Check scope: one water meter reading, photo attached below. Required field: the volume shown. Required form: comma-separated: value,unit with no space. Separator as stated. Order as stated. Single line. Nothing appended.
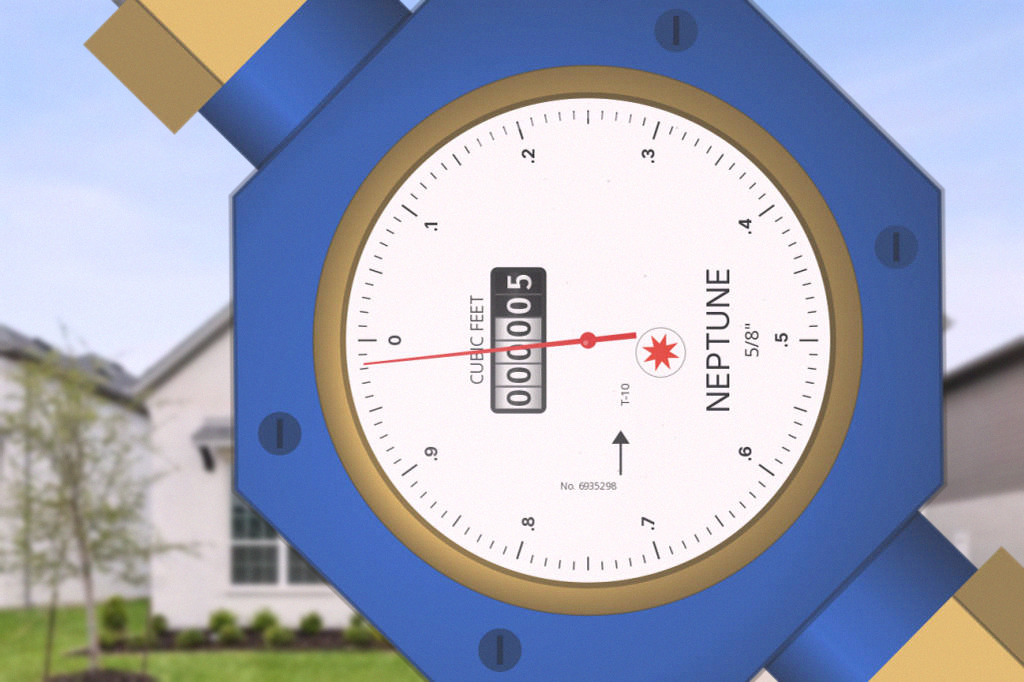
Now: 4.98,ft³
